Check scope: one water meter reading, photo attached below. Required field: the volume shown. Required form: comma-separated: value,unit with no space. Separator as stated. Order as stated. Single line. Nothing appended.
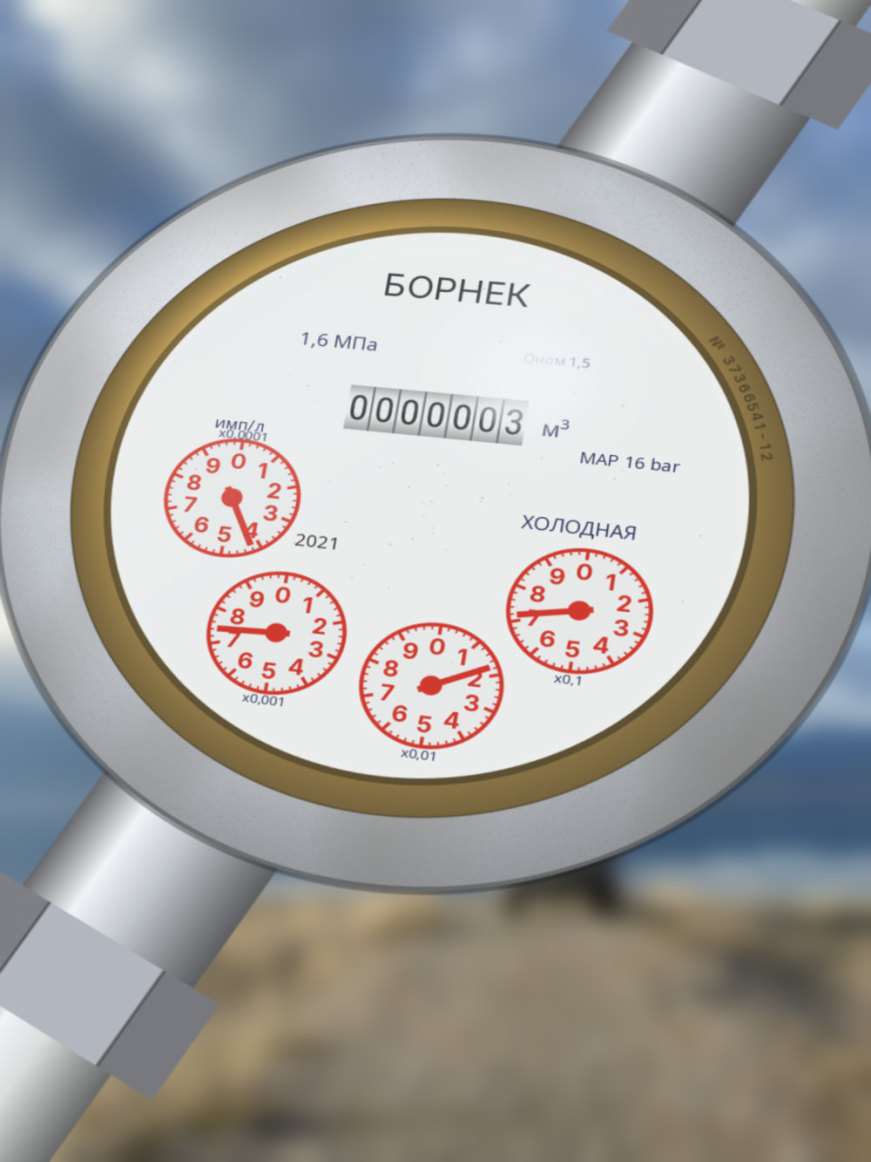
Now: 3.7174,m³
